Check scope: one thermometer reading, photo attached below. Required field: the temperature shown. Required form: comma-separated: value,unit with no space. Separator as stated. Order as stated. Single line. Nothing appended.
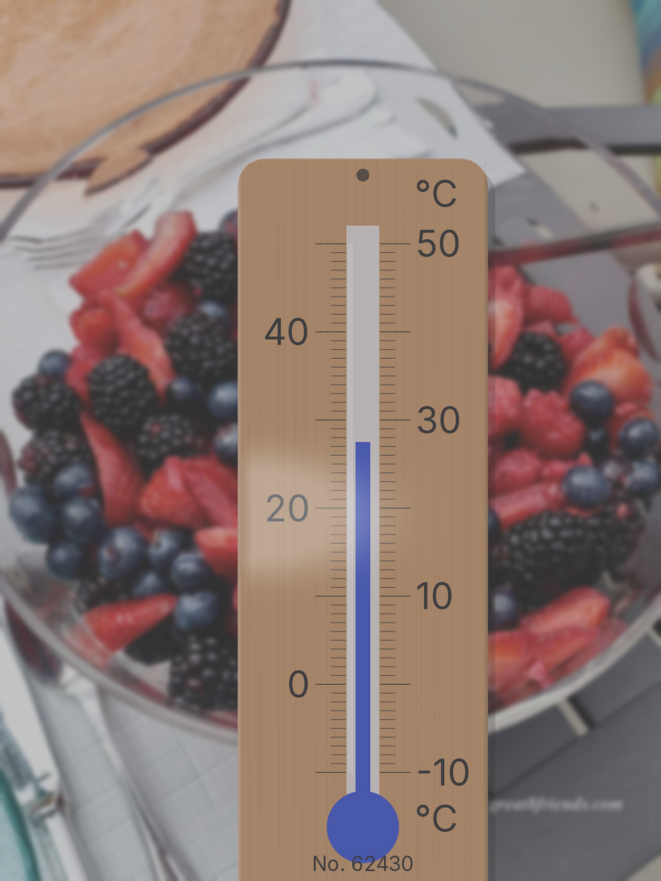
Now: 27.5,°C
